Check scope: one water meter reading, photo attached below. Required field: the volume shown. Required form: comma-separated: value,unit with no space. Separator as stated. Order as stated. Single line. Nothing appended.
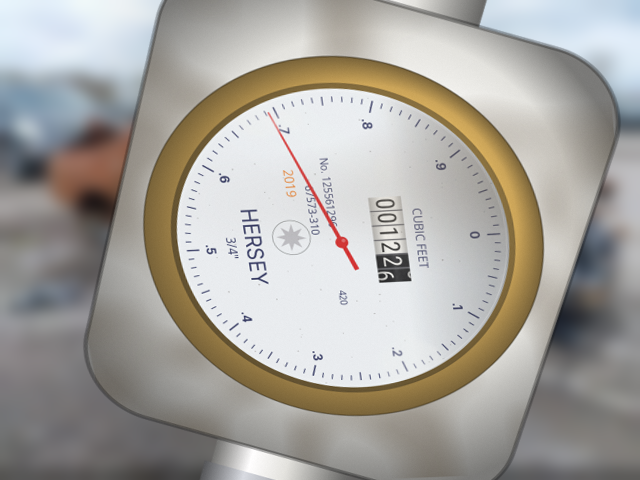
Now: 1225.69,ft³
